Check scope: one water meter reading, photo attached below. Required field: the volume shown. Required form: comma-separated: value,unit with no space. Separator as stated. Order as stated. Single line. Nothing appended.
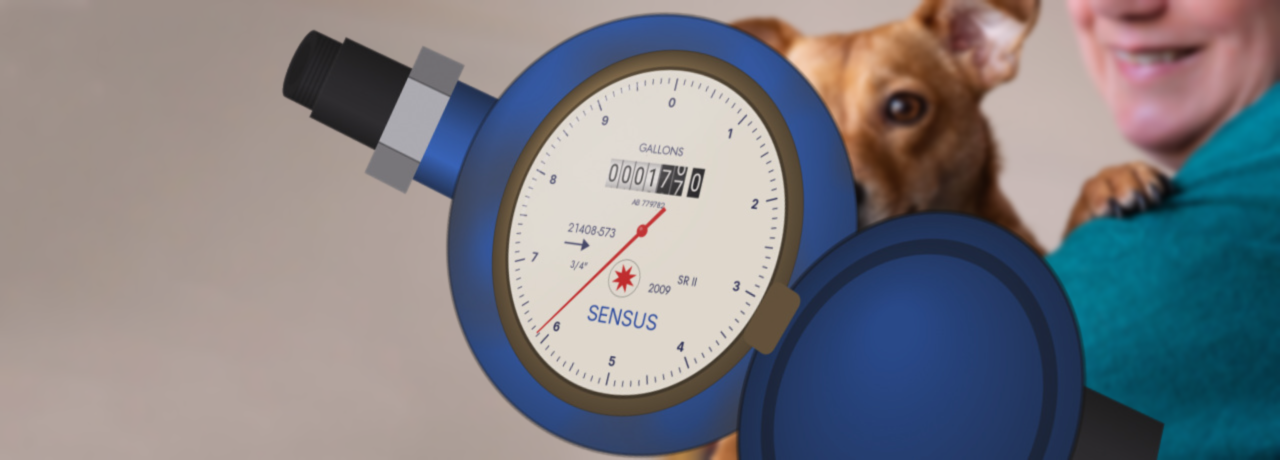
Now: 1766.1,gal
